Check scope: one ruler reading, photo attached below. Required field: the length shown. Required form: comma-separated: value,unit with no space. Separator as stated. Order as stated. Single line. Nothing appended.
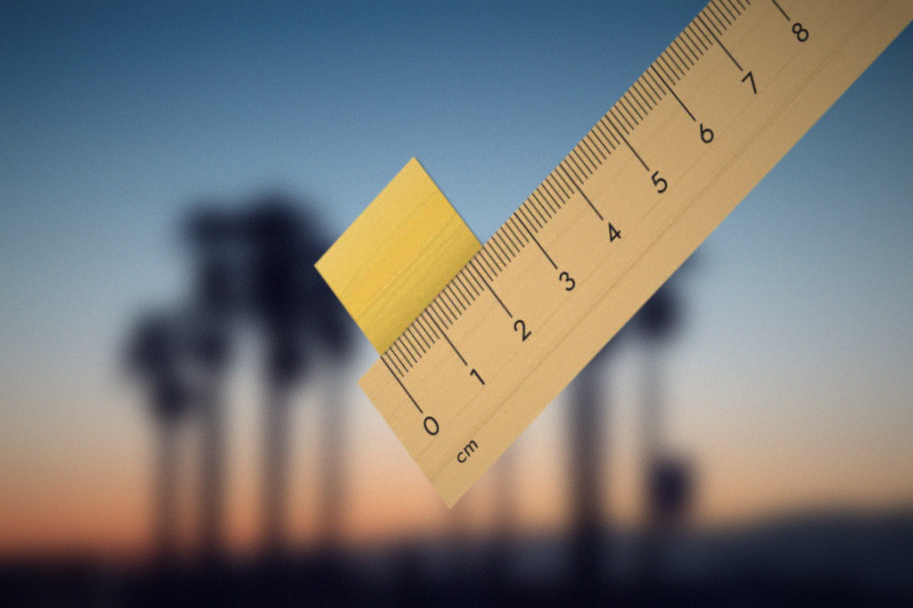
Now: 2.3,cm
